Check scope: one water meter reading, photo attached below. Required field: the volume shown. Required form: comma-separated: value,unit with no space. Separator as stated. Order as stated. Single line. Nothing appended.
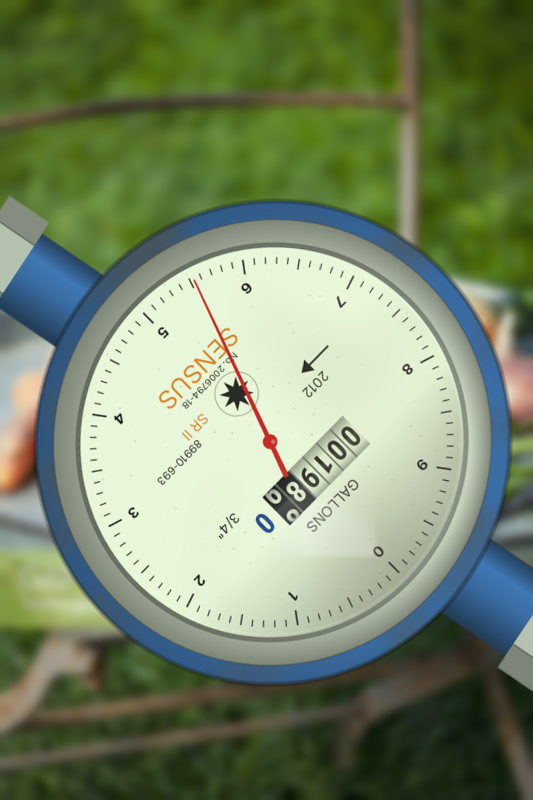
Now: 19885.5,gal
